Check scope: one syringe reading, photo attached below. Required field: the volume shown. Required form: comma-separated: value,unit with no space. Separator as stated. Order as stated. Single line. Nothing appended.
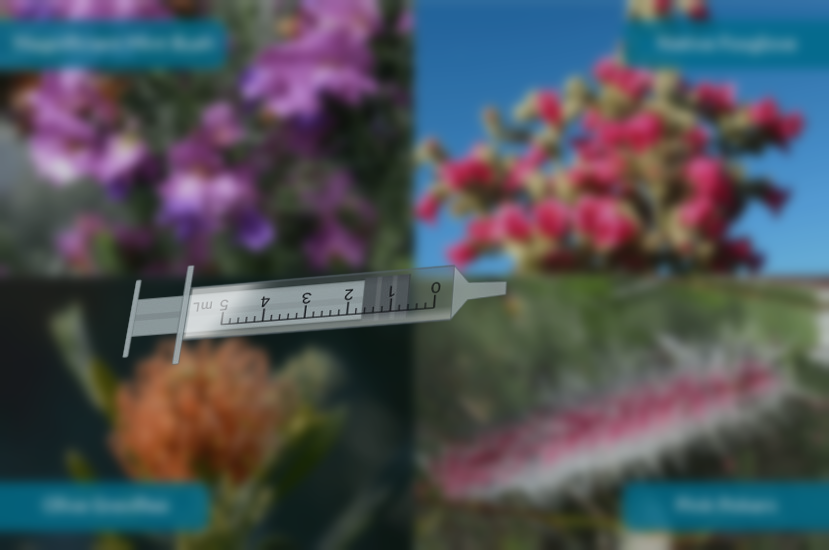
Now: 0.6,mL
